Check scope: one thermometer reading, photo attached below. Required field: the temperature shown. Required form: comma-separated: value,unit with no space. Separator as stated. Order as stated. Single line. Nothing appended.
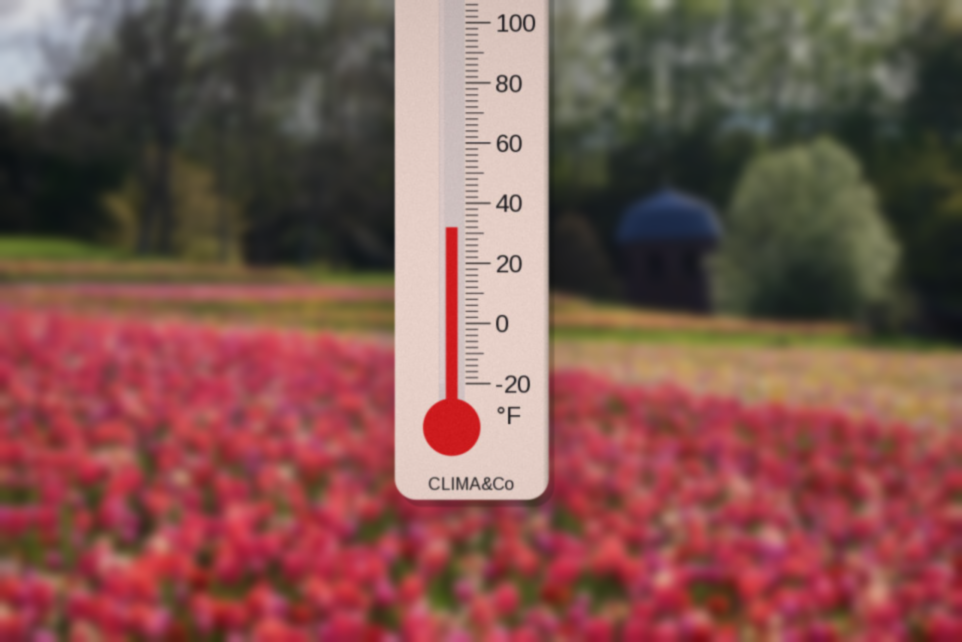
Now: 32,°F
